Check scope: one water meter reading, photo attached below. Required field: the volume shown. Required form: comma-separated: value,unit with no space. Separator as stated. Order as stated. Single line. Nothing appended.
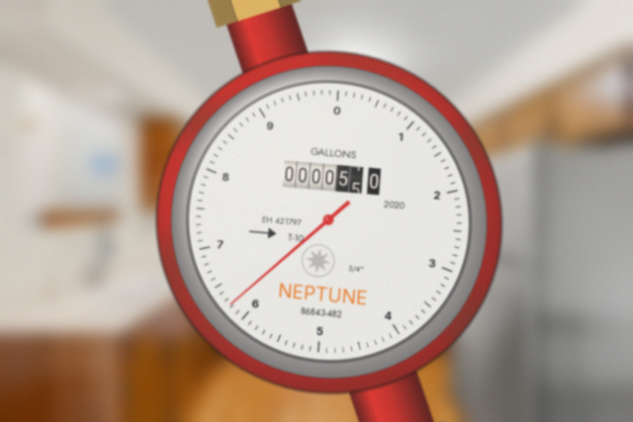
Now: 546.2,gal
